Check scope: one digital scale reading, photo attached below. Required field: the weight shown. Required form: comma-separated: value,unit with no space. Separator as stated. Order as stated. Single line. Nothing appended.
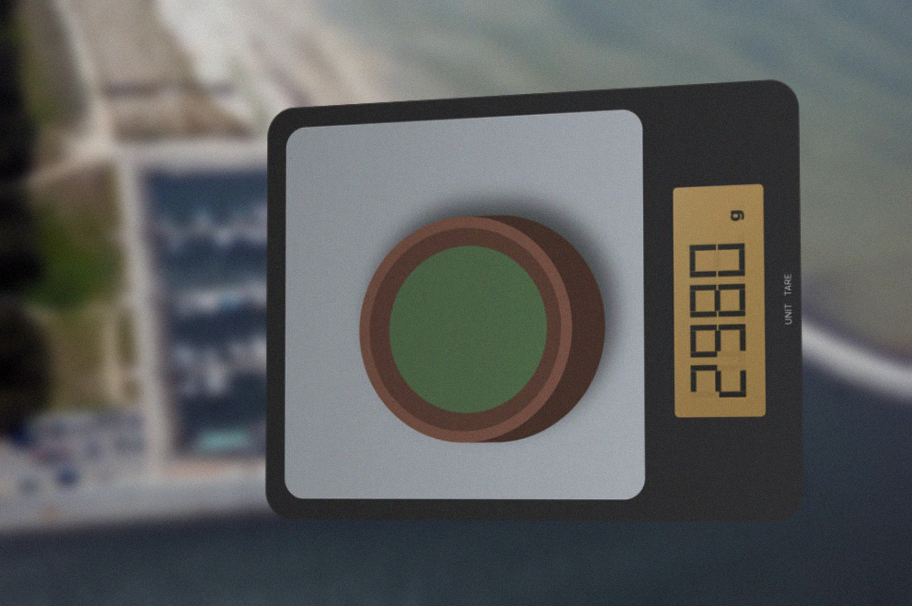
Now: 2980,g
